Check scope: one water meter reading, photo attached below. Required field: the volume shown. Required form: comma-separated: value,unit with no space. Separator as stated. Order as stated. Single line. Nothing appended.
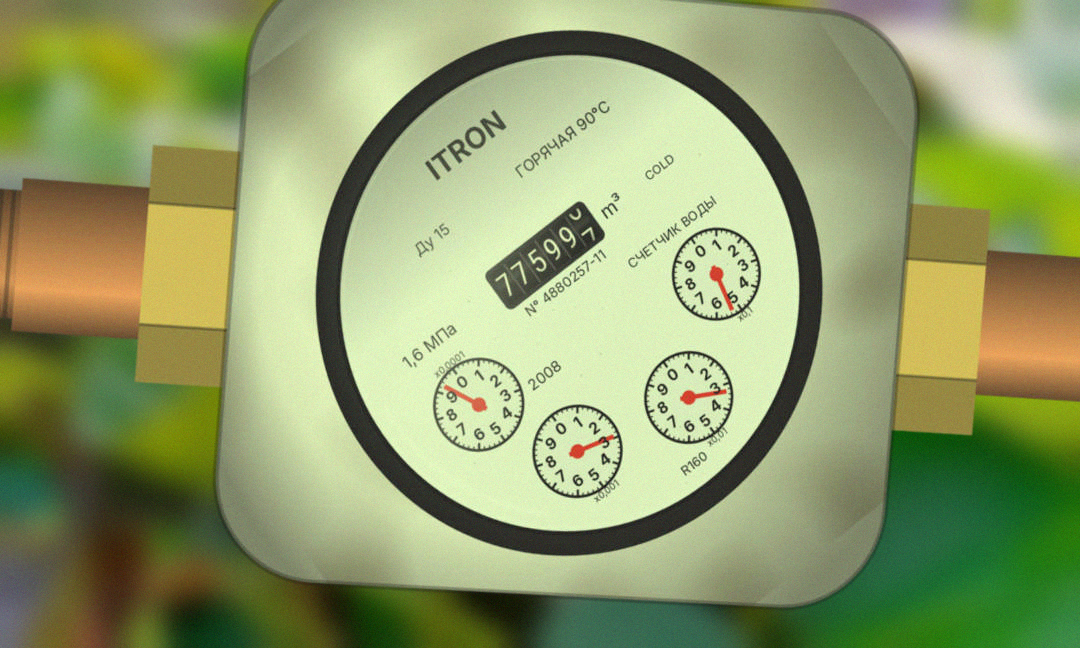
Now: 775996.5329,m³
